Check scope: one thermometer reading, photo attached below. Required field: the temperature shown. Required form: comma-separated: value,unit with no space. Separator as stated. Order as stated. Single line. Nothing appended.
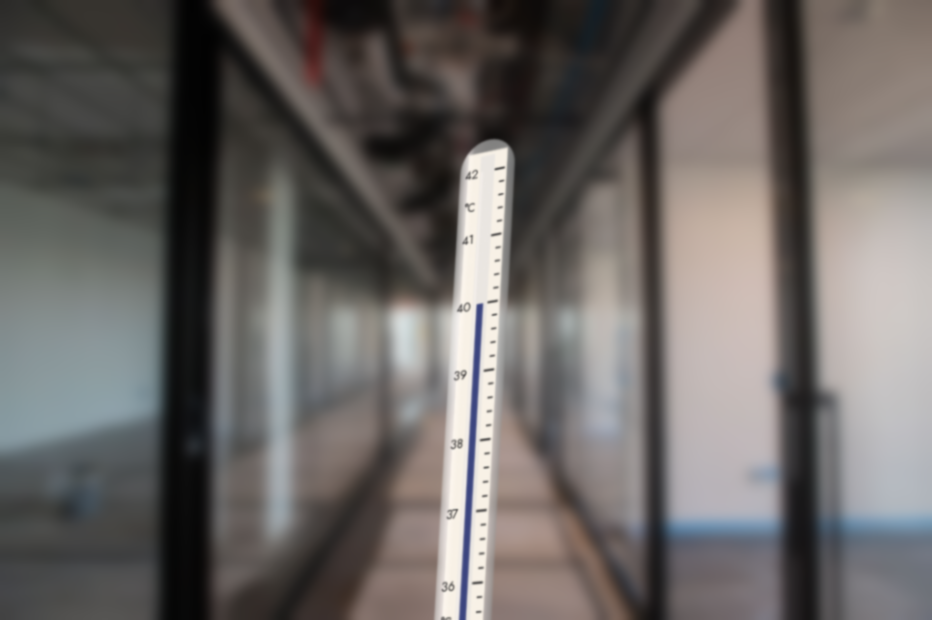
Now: 40,°C
